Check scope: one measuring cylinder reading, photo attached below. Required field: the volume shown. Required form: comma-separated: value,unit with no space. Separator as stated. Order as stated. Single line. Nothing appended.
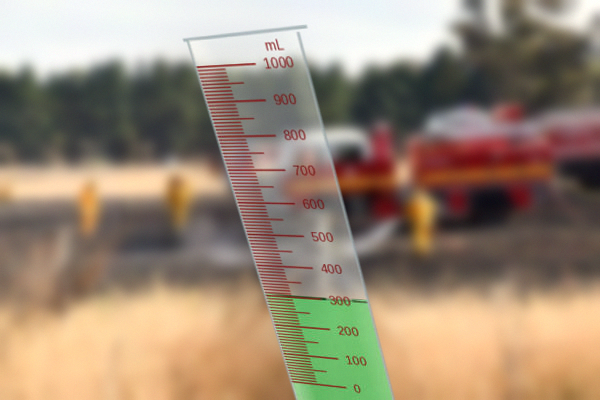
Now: 300,mL
